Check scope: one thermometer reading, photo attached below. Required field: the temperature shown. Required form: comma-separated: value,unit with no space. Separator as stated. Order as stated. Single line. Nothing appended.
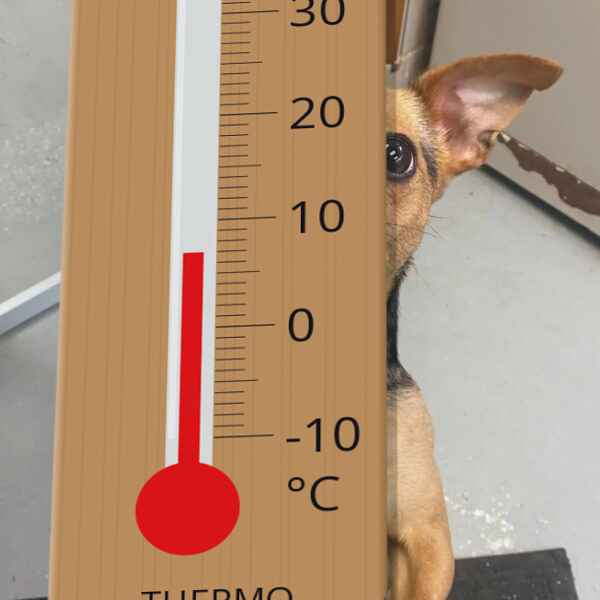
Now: 7,°C
